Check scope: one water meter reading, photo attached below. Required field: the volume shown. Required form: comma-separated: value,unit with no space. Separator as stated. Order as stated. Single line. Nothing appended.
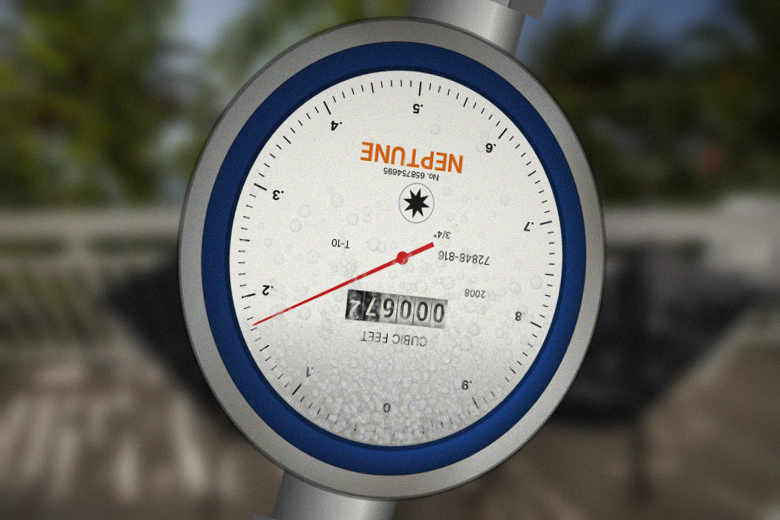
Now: 672.17,ft³
